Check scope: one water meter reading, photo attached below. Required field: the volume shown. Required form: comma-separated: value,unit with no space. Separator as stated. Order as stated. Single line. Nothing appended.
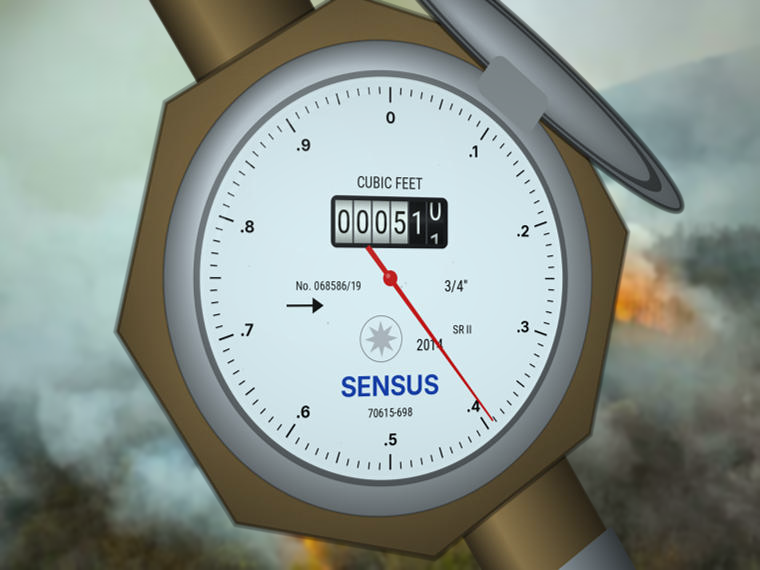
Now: 510.39,ft³
